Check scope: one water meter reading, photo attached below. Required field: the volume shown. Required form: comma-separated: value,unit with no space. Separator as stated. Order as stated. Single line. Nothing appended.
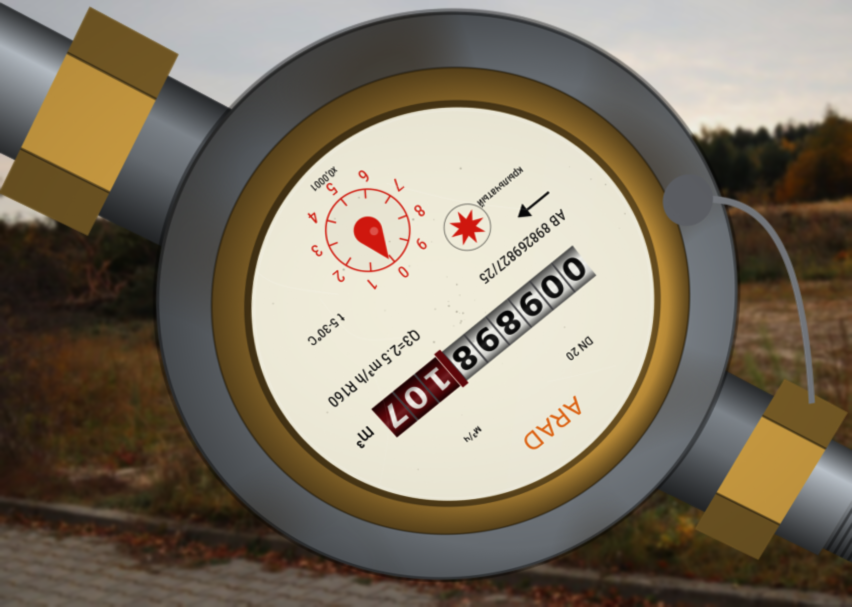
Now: 9898.1070,m³
